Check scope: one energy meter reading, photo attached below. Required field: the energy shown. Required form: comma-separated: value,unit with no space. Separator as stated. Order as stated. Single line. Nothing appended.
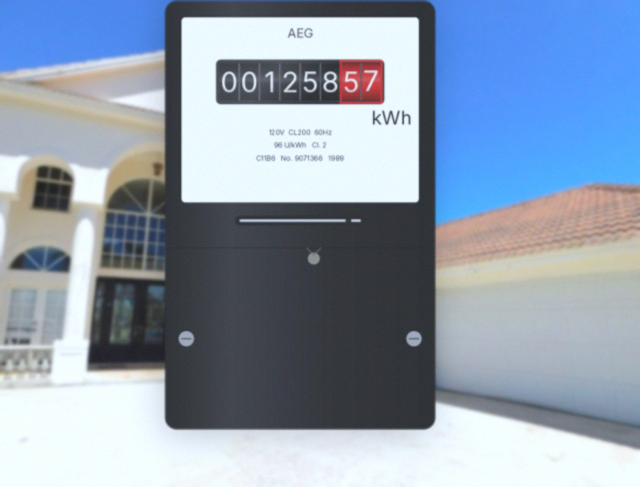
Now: 1258.57,kWh
